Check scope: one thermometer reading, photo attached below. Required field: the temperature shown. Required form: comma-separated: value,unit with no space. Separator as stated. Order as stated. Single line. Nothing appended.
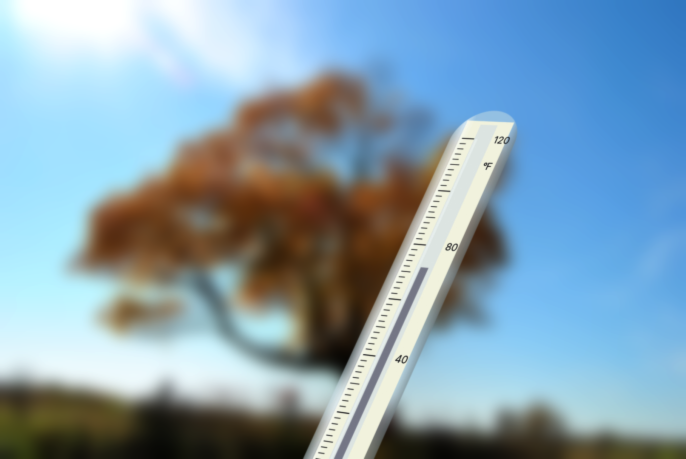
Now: 72,°F
